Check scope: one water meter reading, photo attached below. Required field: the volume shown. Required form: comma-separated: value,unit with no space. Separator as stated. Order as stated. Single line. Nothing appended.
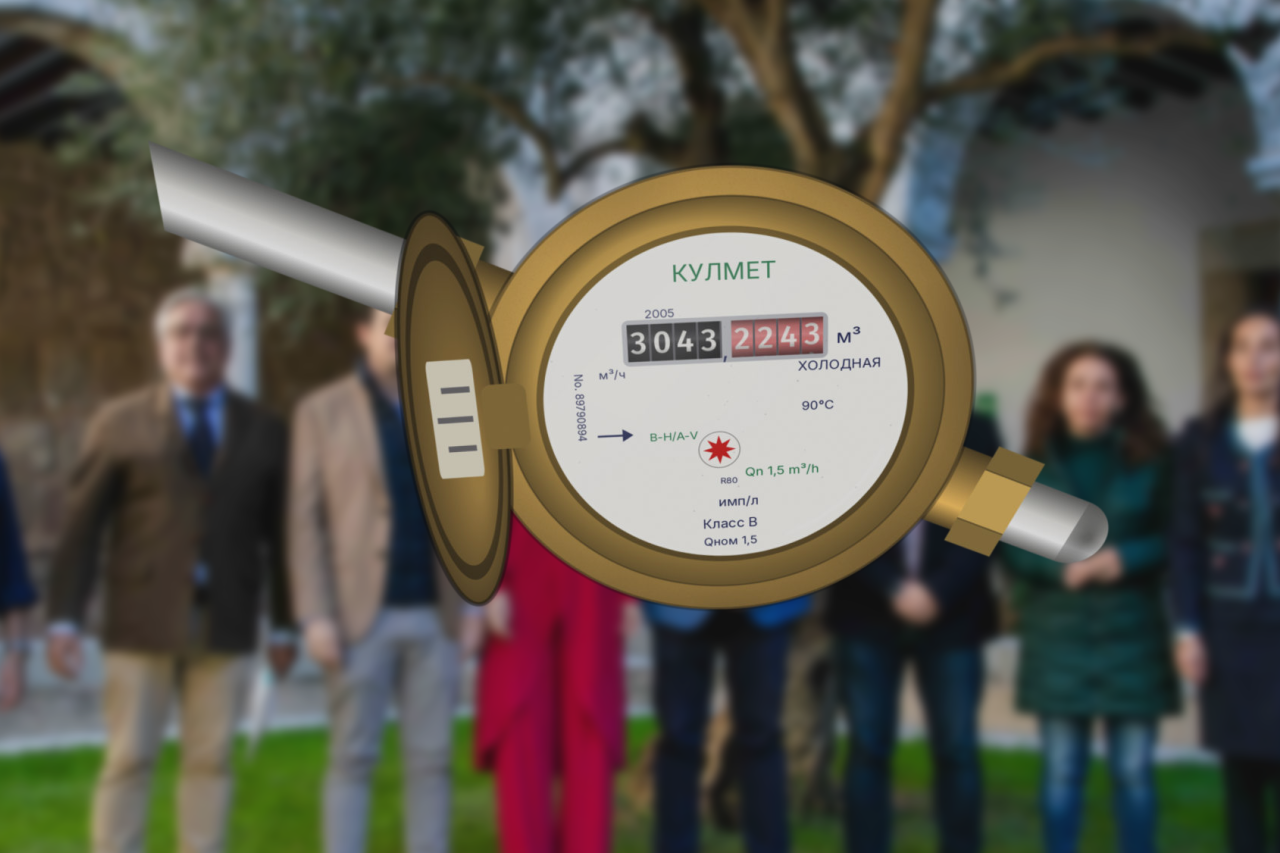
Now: 3043.2243,m³
